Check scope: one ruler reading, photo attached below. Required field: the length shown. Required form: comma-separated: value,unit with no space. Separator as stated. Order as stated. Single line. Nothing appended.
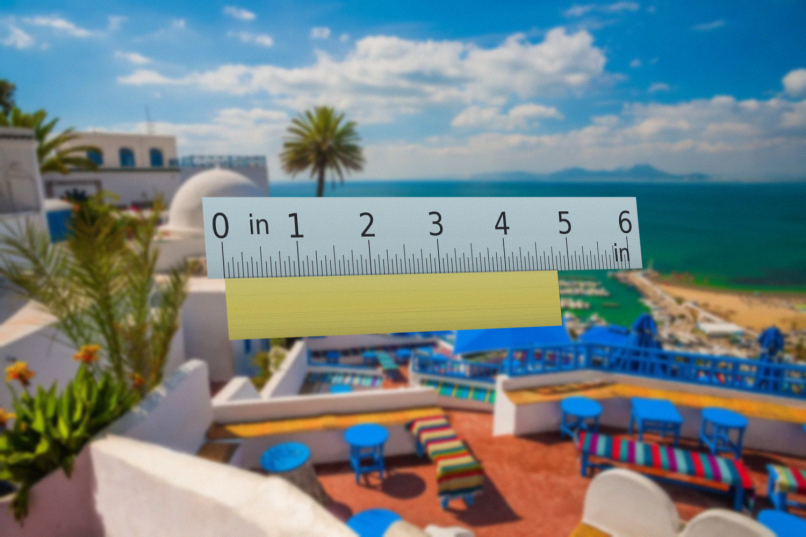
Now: 4.8125,in
